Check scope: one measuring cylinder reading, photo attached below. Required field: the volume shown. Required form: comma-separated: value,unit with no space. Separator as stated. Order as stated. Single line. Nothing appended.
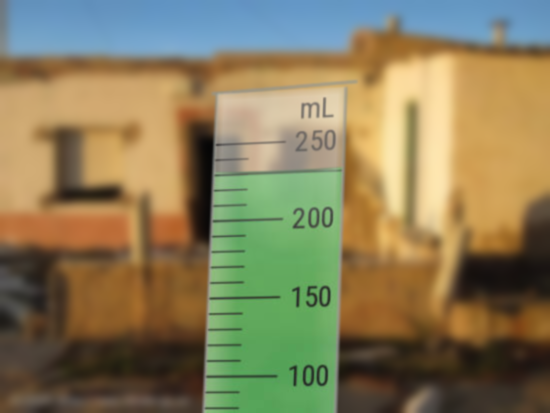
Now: 230,mL
